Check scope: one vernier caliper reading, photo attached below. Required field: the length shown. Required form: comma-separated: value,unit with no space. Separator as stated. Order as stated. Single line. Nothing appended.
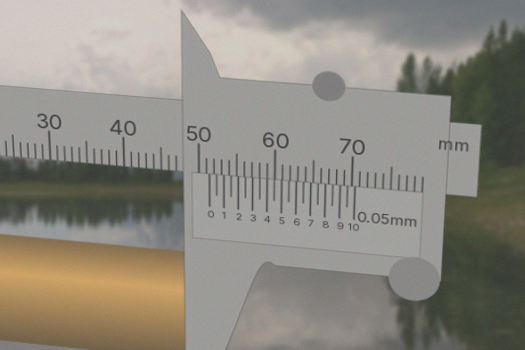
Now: 51.4,mm
